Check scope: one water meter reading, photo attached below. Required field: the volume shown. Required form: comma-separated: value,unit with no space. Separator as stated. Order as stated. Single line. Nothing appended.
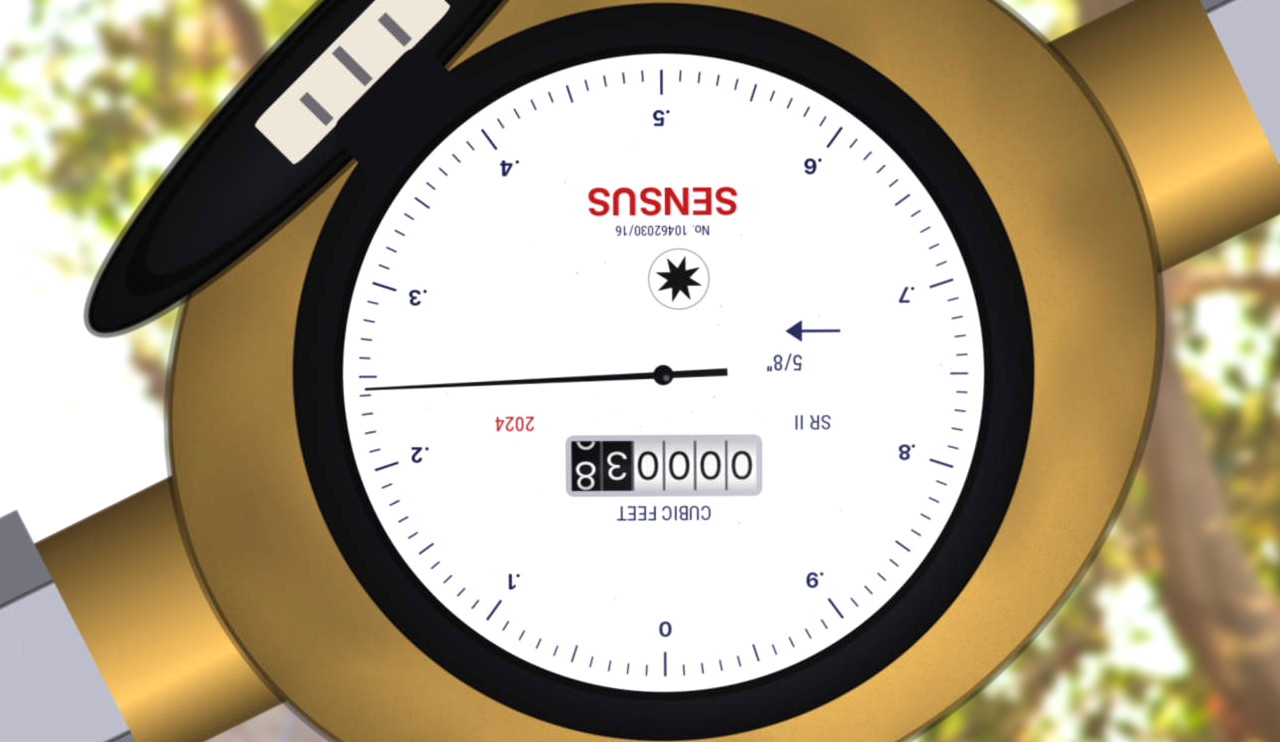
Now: 38.24,ft³
